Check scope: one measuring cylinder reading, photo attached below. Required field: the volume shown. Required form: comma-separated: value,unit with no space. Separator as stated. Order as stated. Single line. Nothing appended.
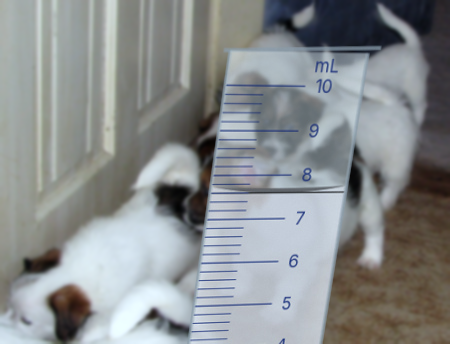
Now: 7.6,mL
